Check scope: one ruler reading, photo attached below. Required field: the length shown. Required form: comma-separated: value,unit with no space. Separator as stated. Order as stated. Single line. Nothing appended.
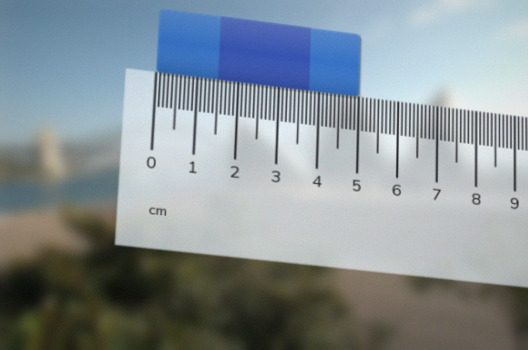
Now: 5,cm
